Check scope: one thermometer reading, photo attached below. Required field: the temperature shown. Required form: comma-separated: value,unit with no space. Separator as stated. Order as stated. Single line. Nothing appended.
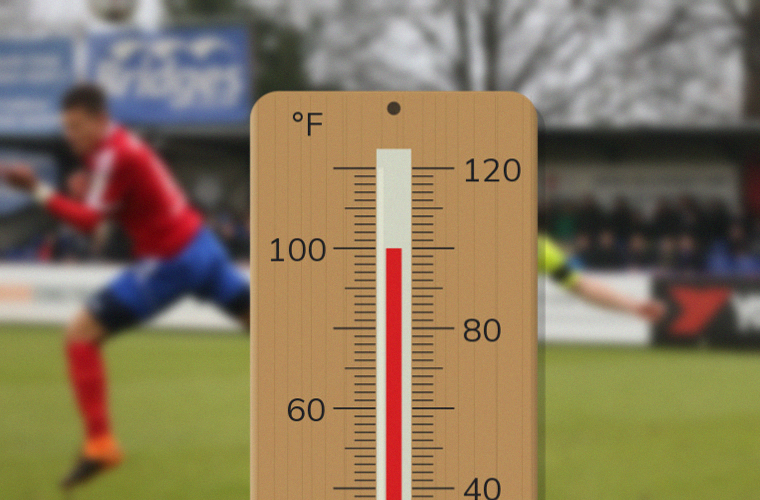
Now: 100,°F
